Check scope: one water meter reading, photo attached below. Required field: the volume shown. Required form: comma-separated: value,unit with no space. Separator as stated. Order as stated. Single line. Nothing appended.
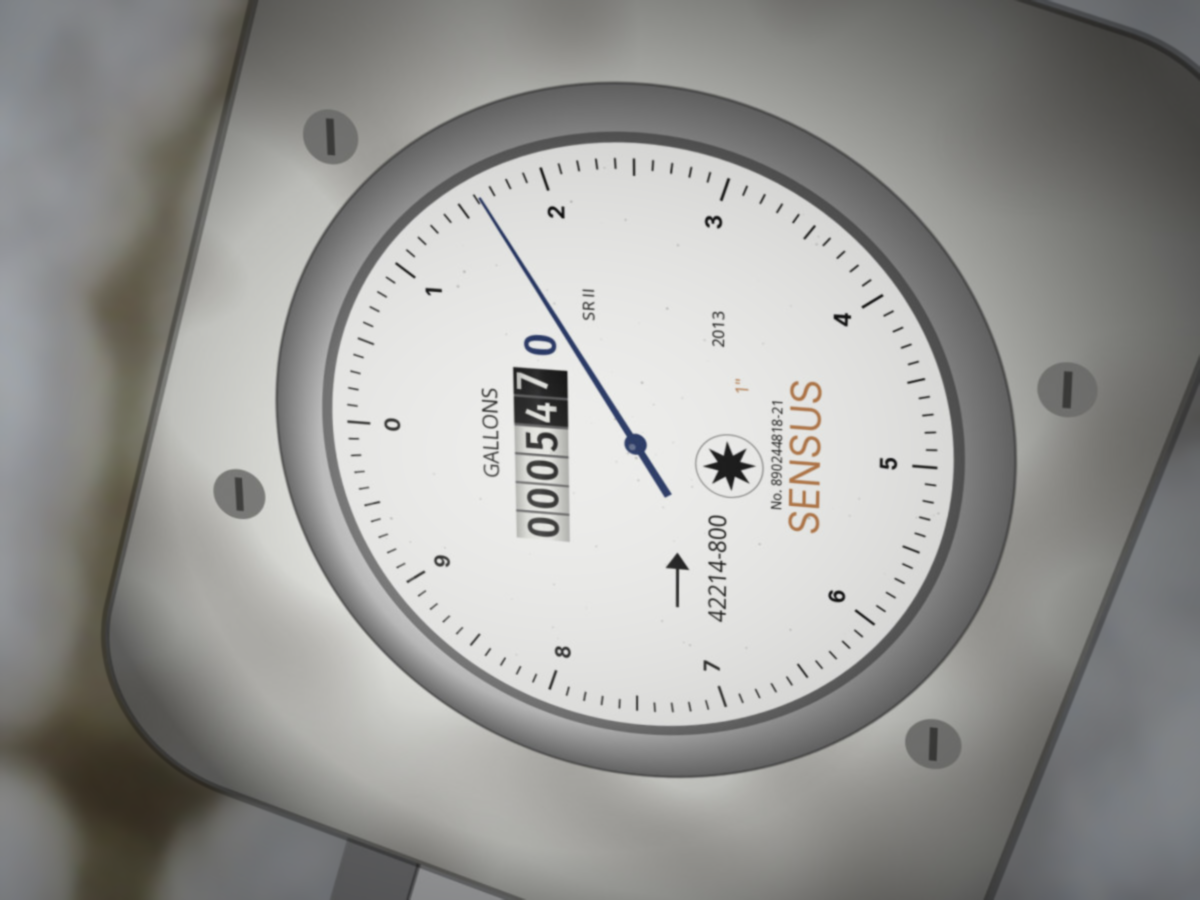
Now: 5471.6,gal
